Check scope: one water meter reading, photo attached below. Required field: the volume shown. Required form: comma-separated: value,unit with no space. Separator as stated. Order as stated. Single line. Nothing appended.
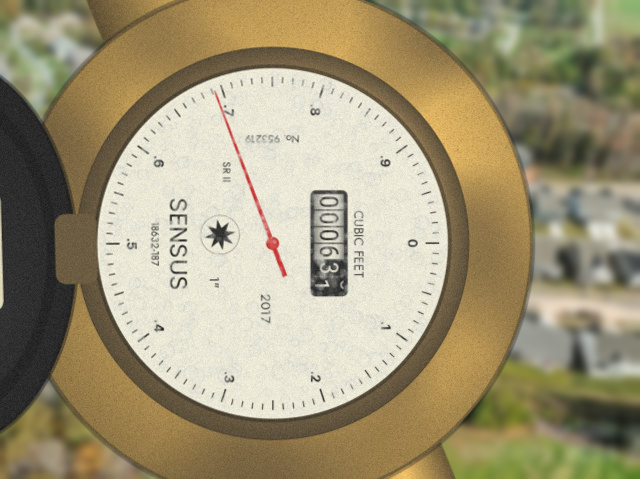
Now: 630.69,ft³
